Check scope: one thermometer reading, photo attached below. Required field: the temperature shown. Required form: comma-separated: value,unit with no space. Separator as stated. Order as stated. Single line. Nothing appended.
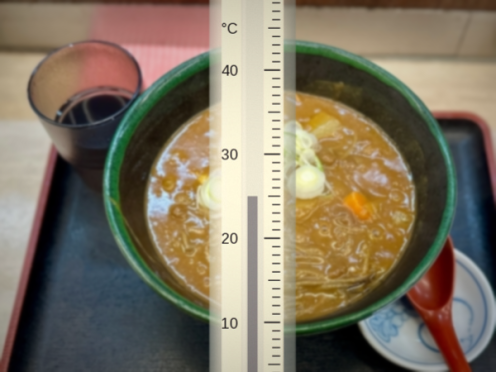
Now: 25,°C
